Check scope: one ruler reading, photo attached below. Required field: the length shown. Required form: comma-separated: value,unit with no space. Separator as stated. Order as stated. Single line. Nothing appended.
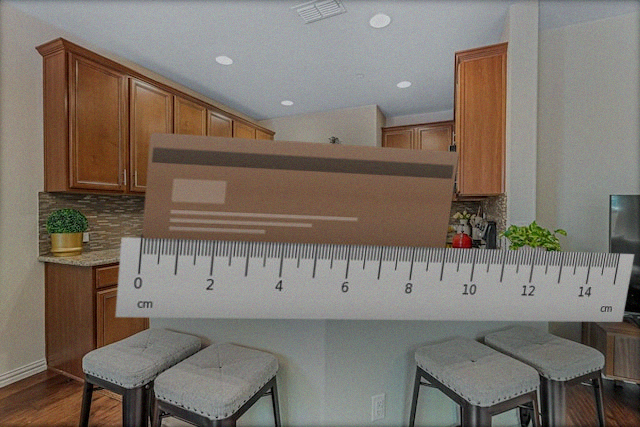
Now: 9,cm
